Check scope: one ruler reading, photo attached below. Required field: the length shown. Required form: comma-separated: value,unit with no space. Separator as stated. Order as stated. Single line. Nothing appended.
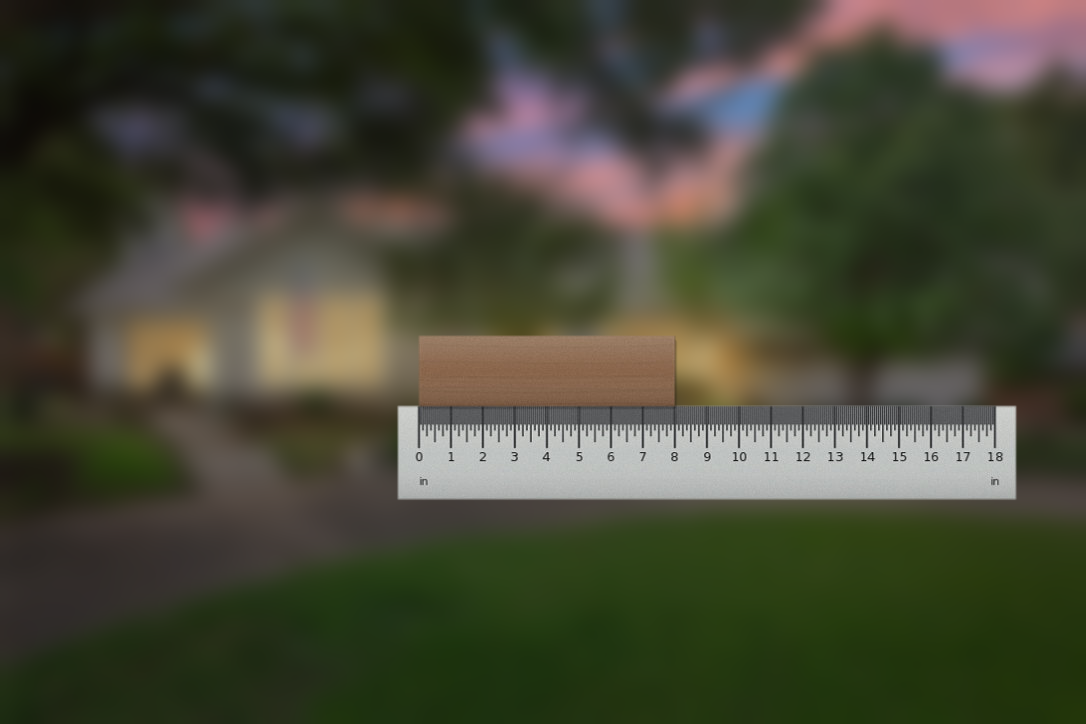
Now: 8,in
